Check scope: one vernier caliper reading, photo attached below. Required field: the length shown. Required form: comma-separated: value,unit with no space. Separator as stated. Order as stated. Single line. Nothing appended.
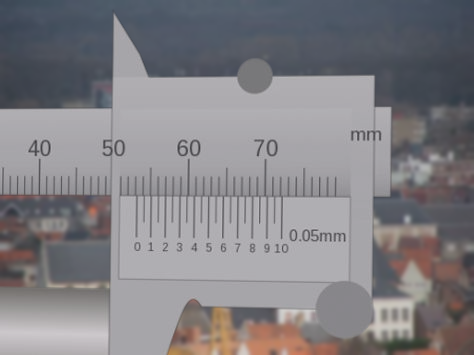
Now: 53.2,mm
